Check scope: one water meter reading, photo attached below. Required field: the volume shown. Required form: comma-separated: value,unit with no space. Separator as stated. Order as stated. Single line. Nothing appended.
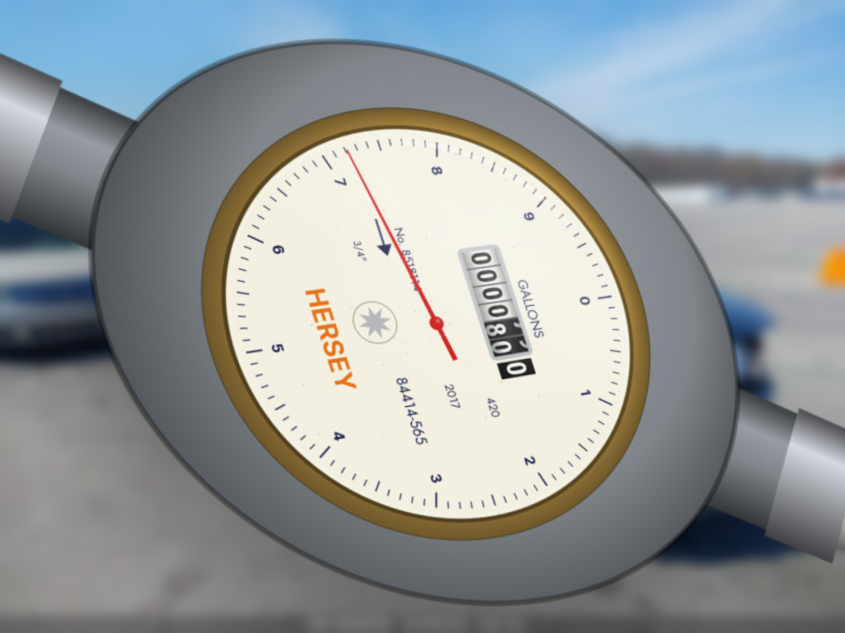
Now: 797.2,gal
